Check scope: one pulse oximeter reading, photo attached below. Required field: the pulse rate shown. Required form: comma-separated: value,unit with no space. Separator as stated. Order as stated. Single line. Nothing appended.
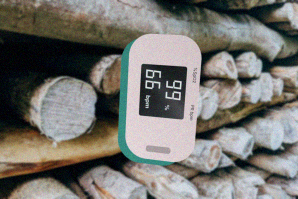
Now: 66,bpm
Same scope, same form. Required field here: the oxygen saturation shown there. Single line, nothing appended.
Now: 99,%
